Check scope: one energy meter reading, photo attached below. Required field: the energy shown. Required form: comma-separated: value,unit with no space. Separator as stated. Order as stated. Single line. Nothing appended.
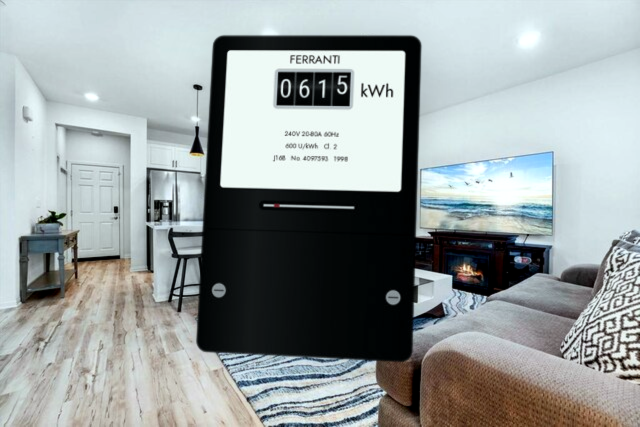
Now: 615,kWh
